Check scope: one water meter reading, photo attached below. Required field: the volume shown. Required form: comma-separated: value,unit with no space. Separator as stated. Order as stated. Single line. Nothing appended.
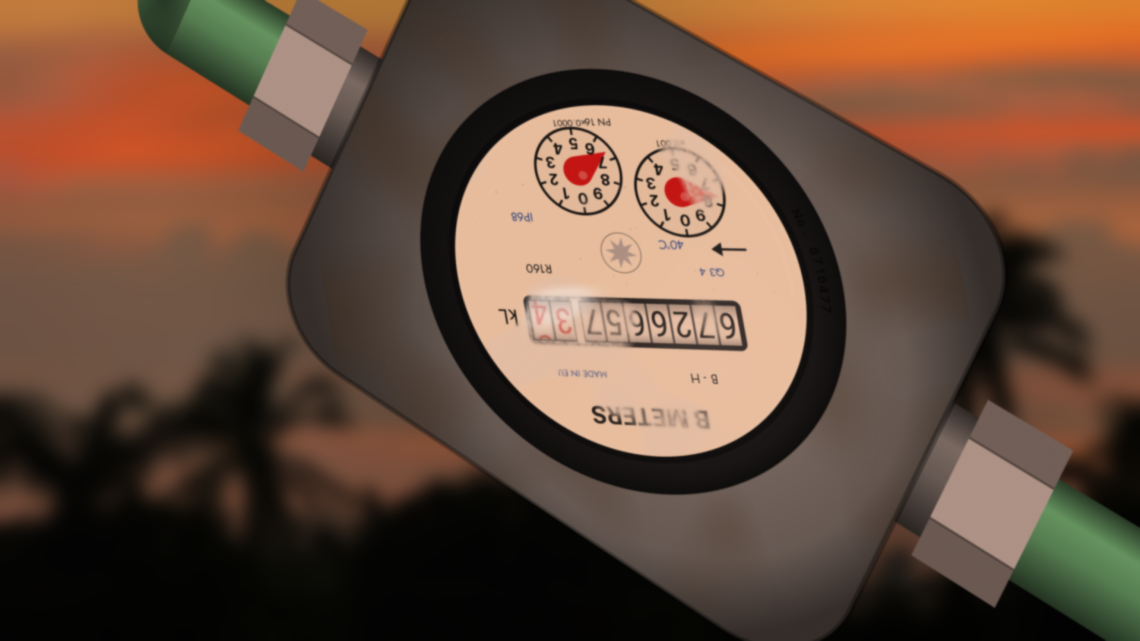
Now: 6726657.3376,kL
